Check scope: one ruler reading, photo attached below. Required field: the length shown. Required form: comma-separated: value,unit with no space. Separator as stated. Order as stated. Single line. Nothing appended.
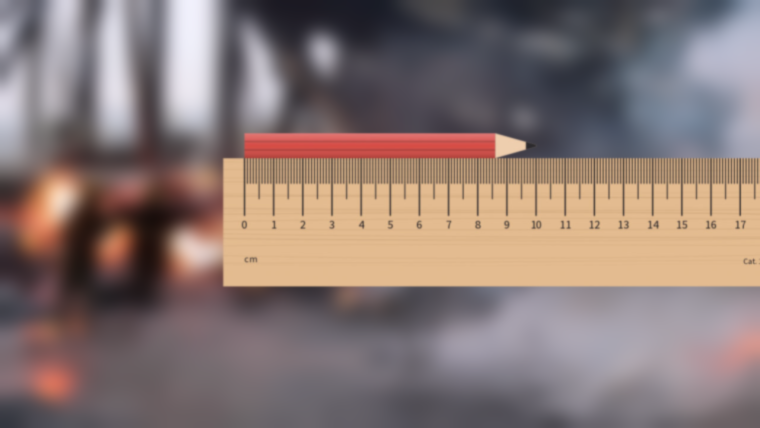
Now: 10,cm
